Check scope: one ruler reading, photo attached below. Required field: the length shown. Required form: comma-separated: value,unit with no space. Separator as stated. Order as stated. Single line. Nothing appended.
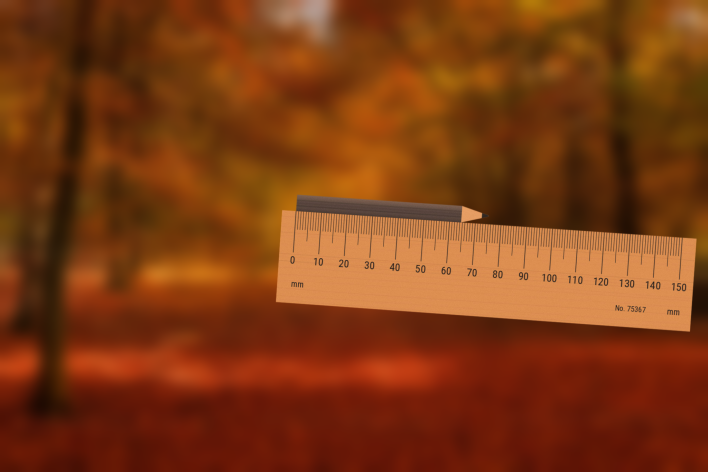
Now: 75,mm
